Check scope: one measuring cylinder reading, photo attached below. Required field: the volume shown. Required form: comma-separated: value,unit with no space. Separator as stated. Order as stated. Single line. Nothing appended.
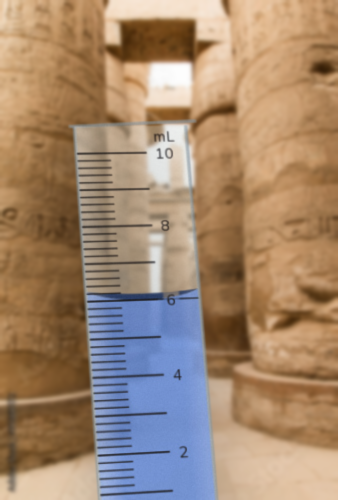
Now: 6,mL
